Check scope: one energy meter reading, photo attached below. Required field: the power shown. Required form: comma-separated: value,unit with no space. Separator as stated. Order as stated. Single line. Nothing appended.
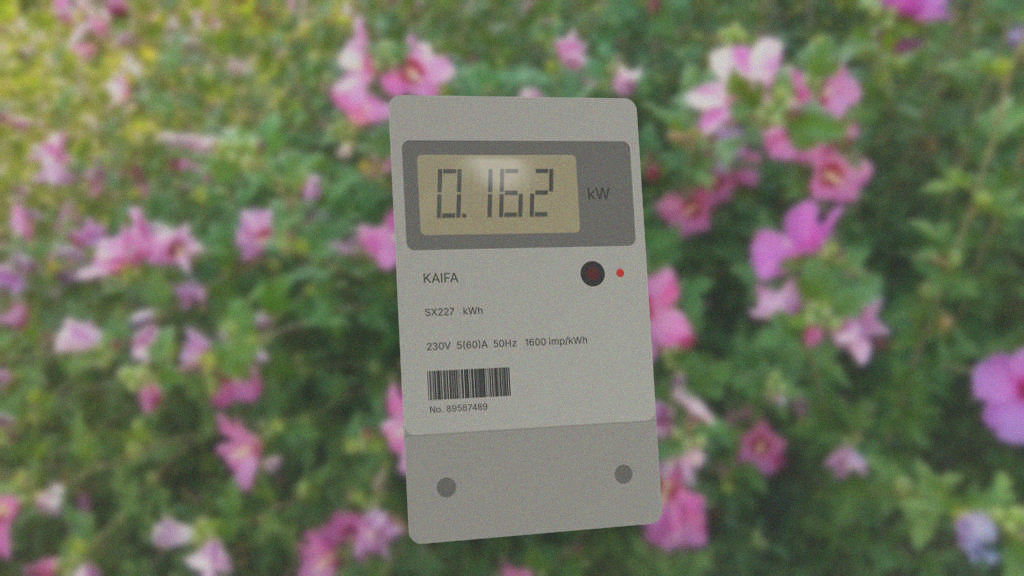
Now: 0.162,kW
